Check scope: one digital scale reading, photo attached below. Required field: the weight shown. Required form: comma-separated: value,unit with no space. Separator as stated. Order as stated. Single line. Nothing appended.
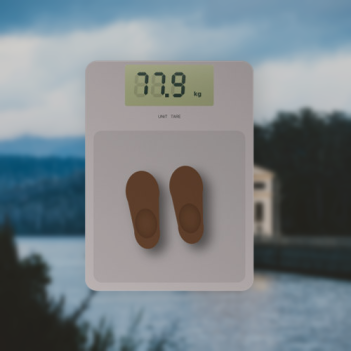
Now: 77.9,kg
